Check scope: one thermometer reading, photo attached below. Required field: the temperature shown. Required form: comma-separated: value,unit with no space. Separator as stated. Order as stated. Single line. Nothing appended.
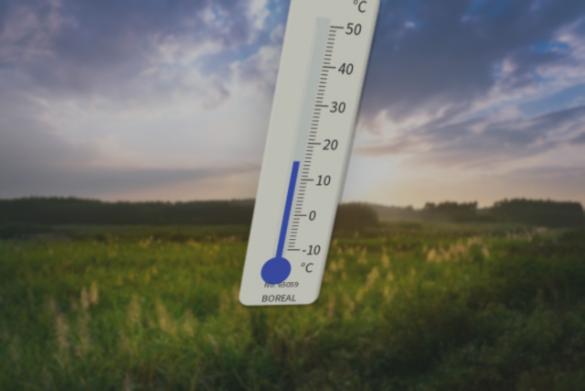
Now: 15,°C
